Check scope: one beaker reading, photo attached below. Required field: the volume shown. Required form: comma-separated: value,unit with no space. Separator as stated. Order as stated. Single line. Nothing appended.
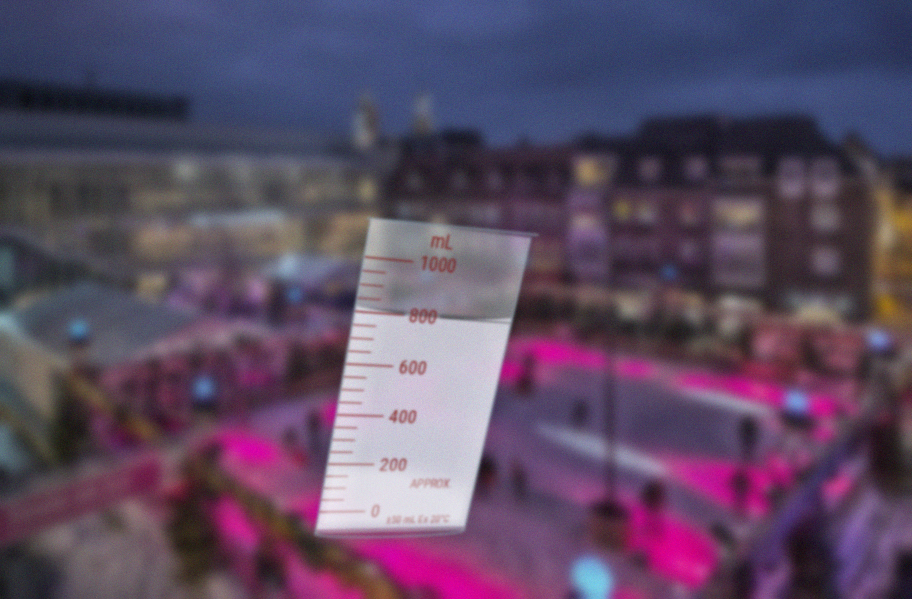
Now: 800,mL
